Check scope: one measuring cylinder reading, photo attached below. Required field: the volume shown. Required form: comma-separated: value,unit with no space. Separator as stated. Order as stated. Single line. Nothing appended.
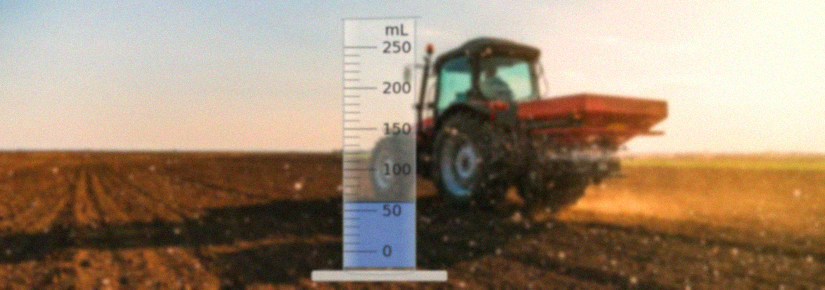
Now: 60,mL
